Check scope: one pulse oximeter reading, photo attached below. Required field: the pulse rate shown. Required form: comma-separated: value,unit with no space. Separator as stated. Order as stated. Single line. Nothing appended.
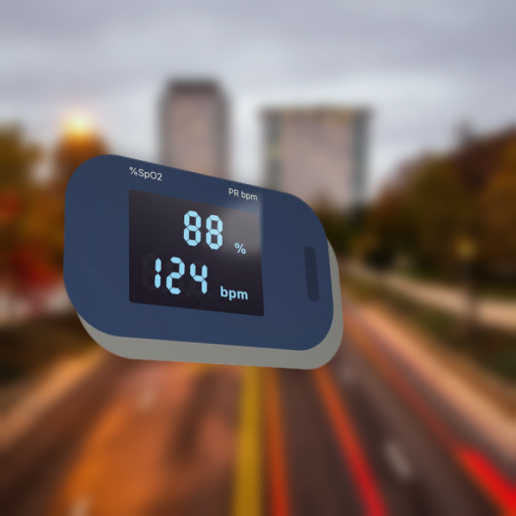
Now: 124,bpm
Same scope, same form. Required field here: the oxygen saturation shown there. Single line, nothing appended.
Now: 88,%
